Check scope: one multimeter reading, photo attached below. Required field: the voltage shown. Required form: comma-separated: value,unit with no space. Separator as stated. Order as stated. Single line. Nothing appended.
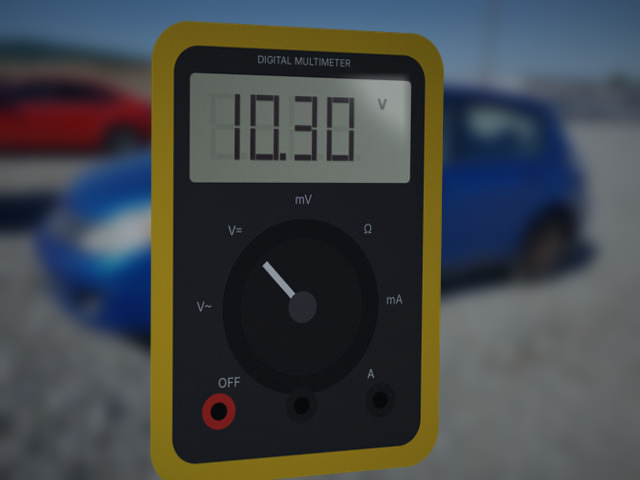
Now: 10.30,V
